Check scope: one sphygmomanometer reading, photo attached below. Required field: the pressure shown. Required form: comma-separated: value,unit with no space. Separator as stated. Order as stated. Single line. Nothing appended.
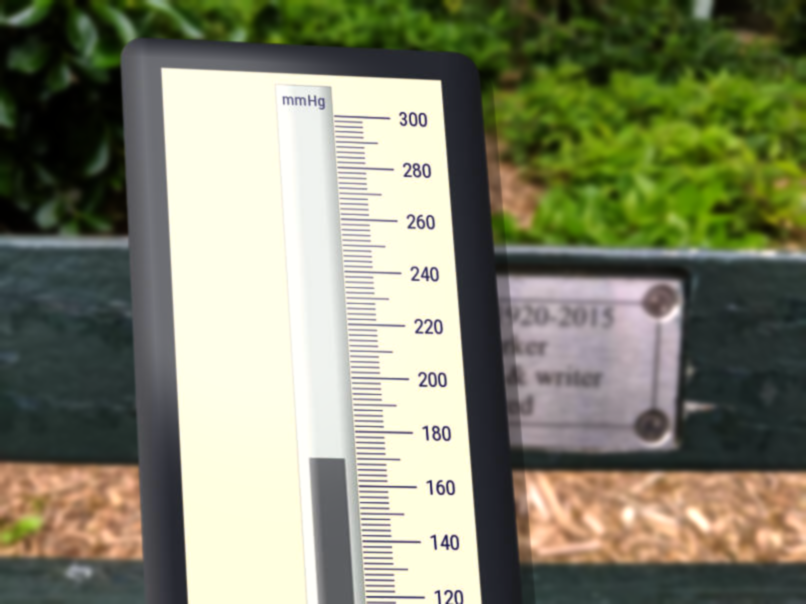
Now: 170,mmHg
